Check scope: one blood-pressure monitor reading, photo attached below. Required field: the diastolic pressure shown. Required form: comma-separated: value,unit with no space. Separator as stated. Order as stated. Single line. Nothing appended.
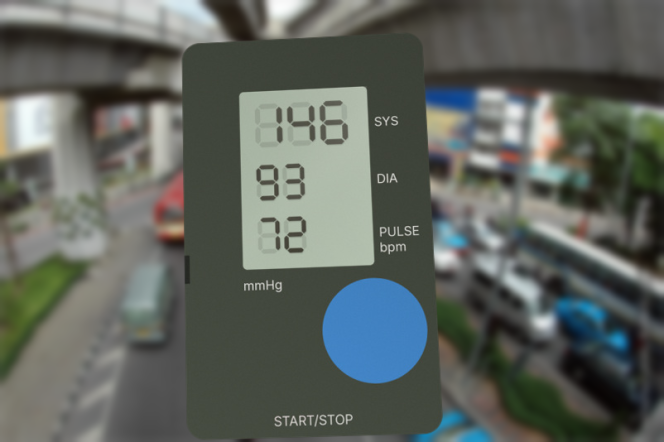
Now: 93,mmHg
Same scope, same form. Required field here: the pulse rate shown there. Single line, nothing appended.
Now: 72,bpm
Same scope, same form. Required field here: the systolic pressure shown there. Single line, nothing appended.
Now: 146,mmHg
